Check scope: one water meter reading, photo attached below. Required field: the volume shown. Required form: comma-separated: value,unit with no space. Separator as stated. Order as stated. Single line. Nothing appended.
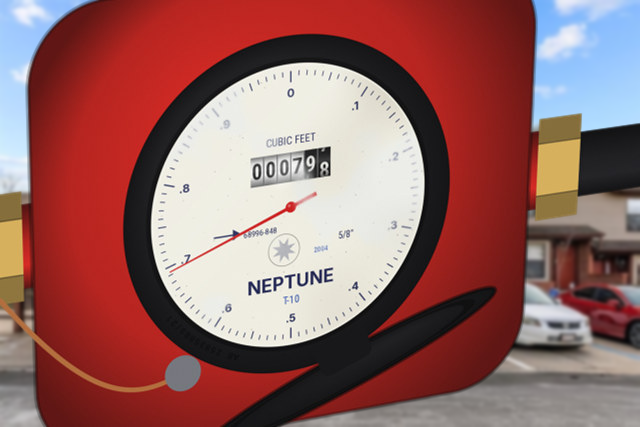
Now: 797.69,ft³
